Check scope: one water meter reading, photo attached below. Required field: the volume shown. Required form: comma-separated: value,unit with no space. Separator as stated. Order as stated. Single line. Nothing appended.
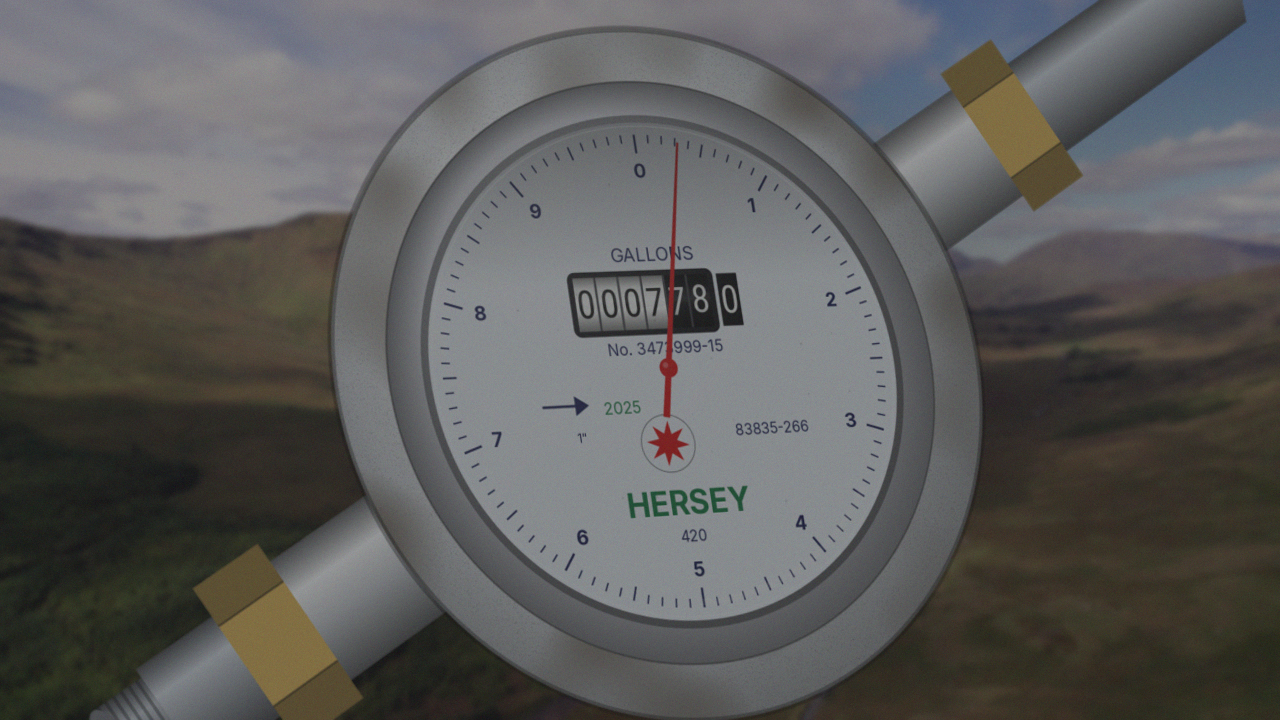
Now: 7780.3,gal
